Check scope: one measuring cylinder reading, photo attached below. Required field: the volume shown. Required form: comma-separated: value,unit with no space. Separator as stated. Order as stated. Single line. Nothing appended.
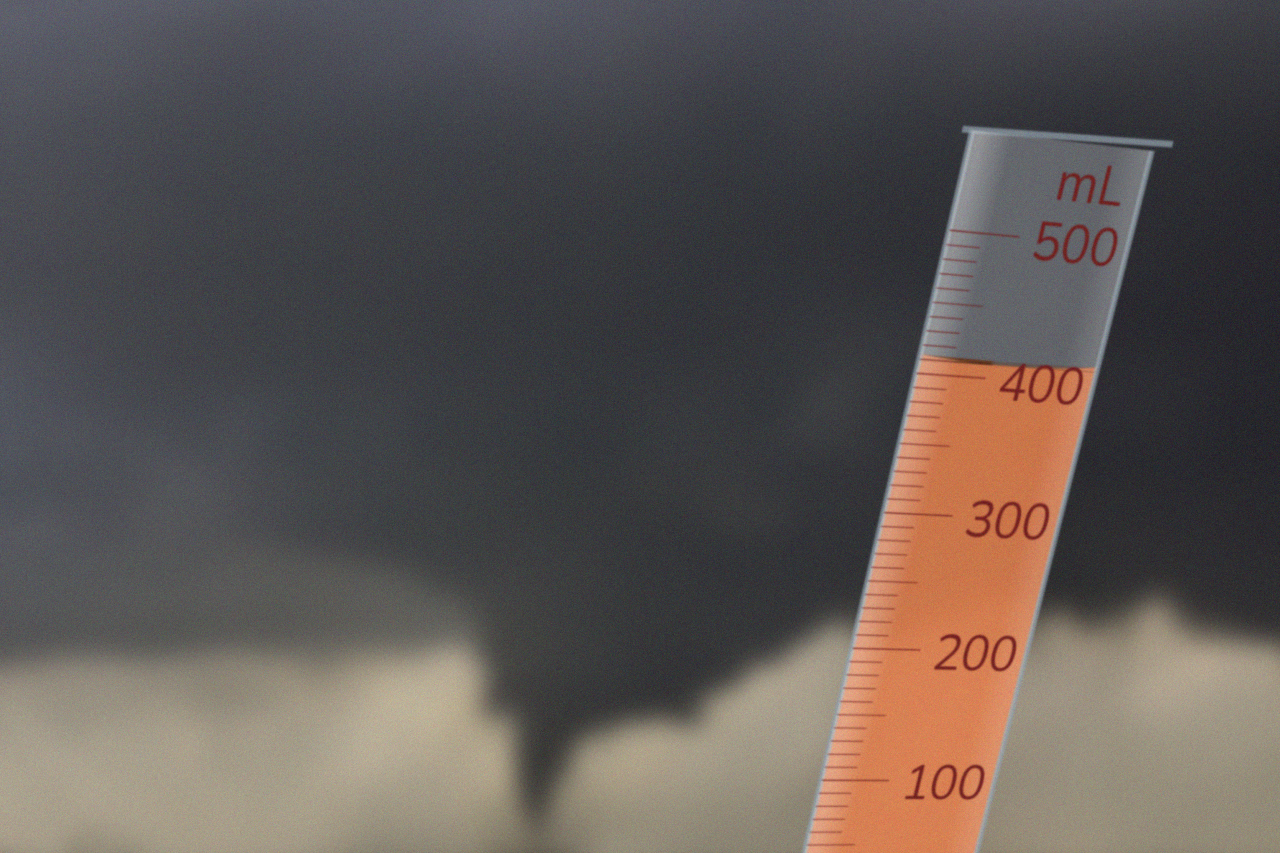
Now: 410,mL
